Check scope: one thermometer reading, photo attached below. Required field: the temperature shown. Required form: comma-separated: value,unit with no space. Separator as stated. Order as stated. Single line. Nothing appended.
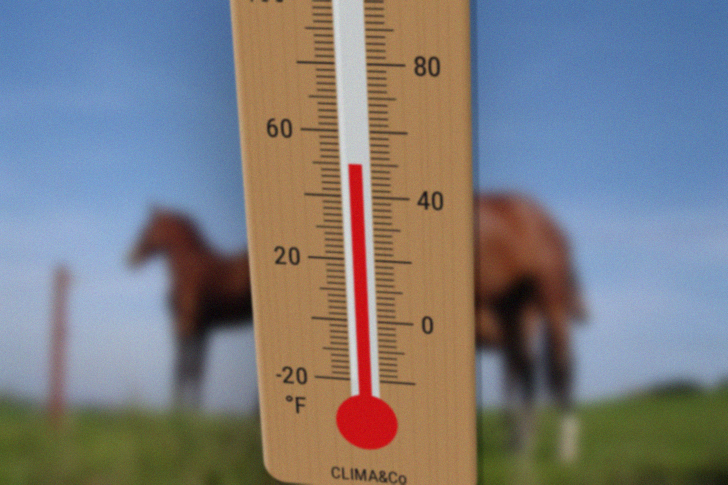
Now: 50,°F
